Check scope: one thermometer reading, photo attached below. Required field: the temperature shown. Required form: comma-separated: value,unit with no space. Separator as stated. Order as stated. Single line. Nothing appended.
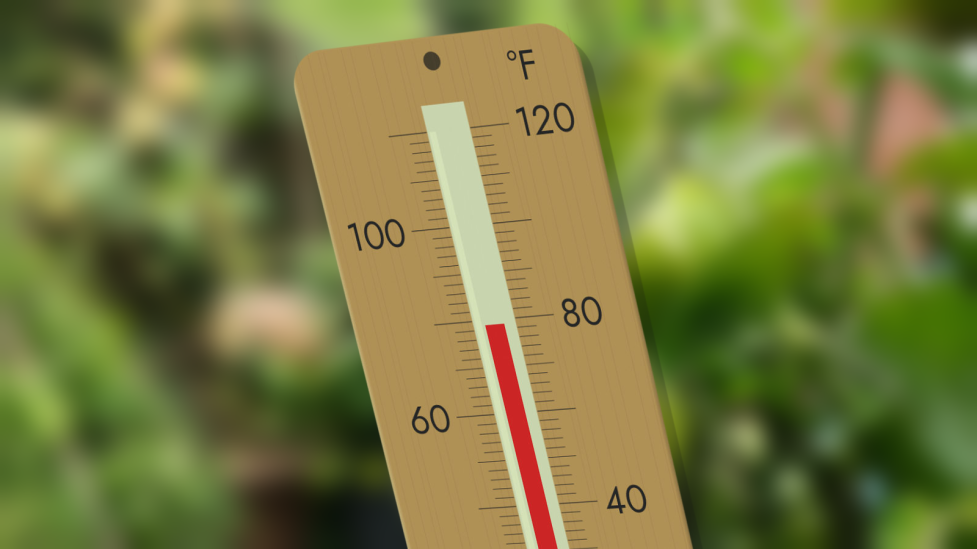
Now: 79,°F
